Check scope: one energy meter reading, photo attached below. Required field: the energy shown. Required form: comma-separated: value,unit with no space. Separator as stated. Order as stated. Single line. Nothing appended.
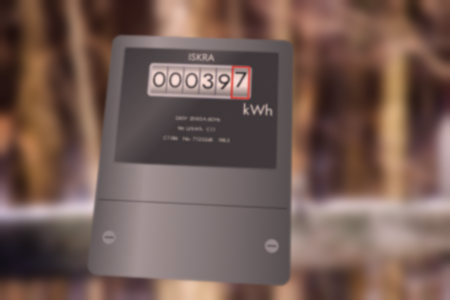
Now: 39.7,kWh
